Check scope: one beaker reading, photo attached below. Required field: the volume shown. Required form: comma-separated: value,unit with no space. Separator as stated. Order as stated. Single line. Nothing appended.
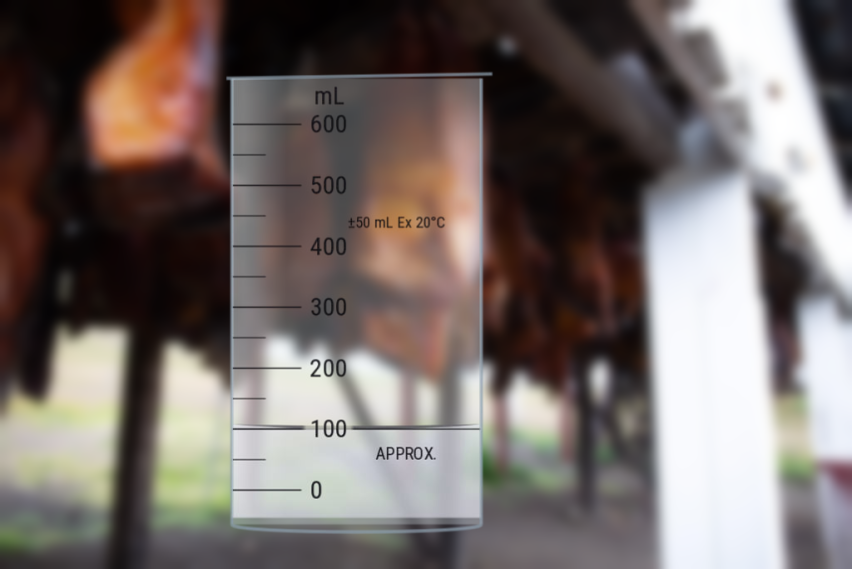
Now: 100,mL
